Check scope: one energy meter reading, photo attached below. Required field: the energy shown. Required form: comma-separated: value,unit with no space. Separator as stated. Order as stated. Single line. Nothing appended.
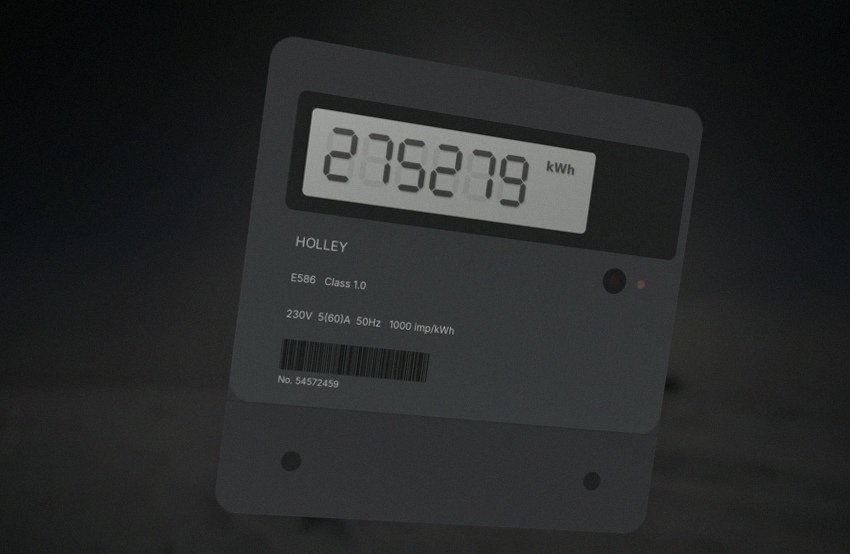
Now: 275279,kWh
